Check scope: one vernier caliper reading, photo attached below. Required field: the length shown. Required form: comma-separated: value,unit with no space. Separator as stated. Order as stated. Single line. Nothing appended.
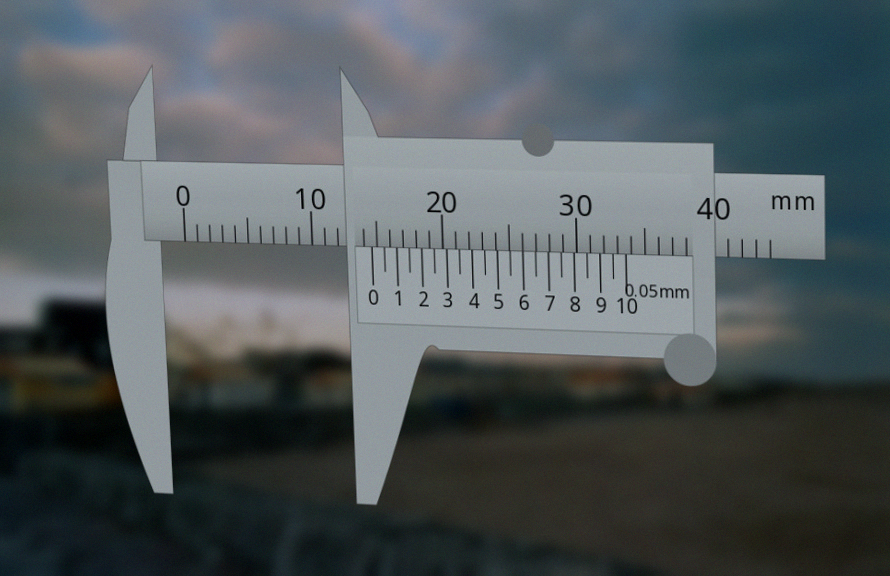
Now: 14.6,mm
